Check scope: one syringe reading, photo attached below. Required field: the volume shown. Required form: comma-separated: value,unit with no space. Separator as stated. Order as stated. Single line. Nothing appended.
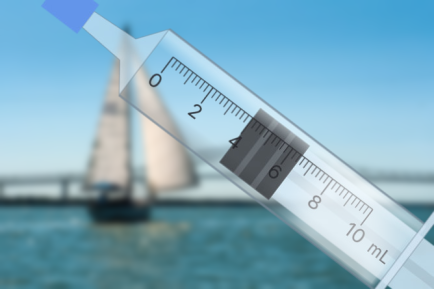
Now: 4,mL
